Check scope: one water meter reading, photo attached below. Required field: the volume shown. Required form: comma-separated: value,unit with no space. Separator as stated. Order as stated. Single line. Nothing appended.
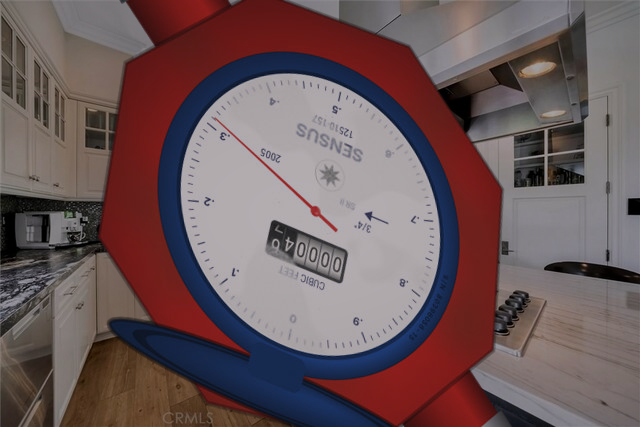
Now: 46.31,ft³
